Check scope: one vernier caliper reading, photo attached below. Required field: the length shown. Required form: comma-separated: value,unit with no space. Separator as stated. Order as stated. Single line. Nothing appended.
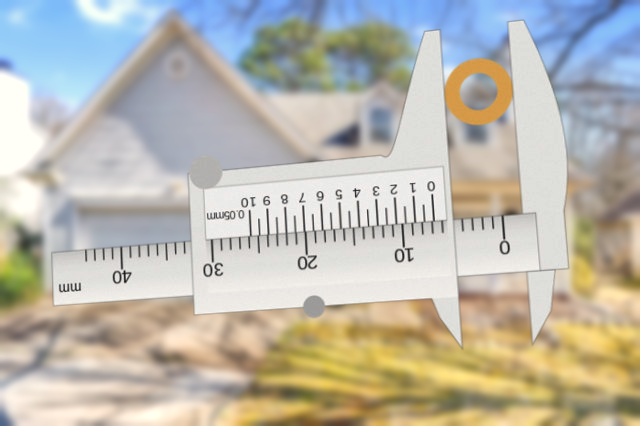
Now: 6.8,mm
